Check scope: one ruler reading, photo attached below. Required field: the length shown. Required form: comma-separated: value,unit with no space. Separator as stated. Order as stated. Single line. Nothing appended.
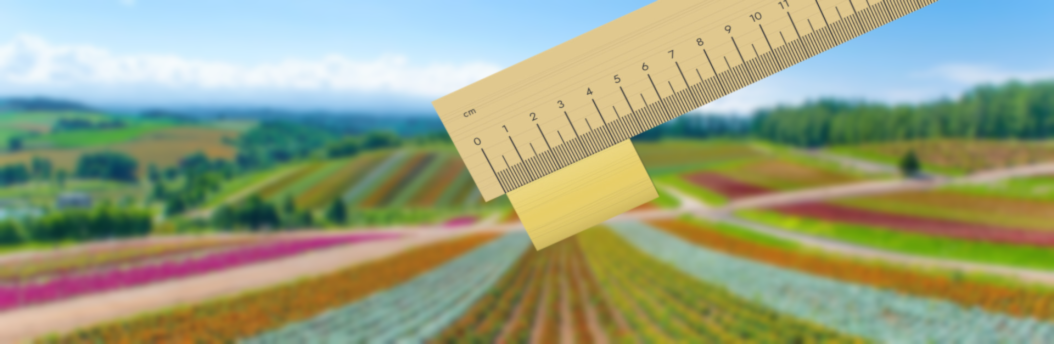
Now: 4.5,cm
